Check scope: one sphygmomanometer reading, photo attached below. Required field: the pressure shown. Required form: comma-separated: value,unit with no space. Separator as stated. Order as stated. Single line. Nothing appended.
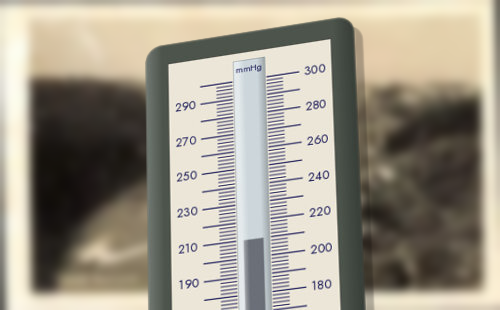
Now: 210,mmHg
